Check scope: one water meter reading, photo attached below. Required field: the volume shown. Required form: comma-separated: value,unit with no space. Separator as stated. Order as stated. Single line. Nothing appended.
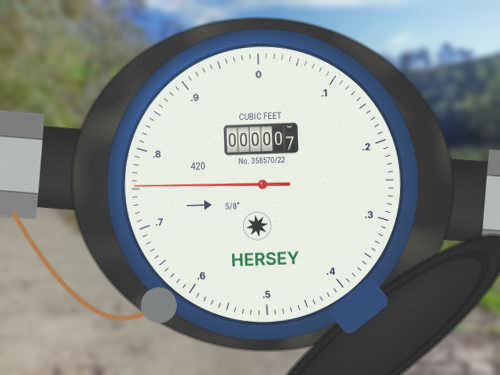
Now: 6.75,ft³
